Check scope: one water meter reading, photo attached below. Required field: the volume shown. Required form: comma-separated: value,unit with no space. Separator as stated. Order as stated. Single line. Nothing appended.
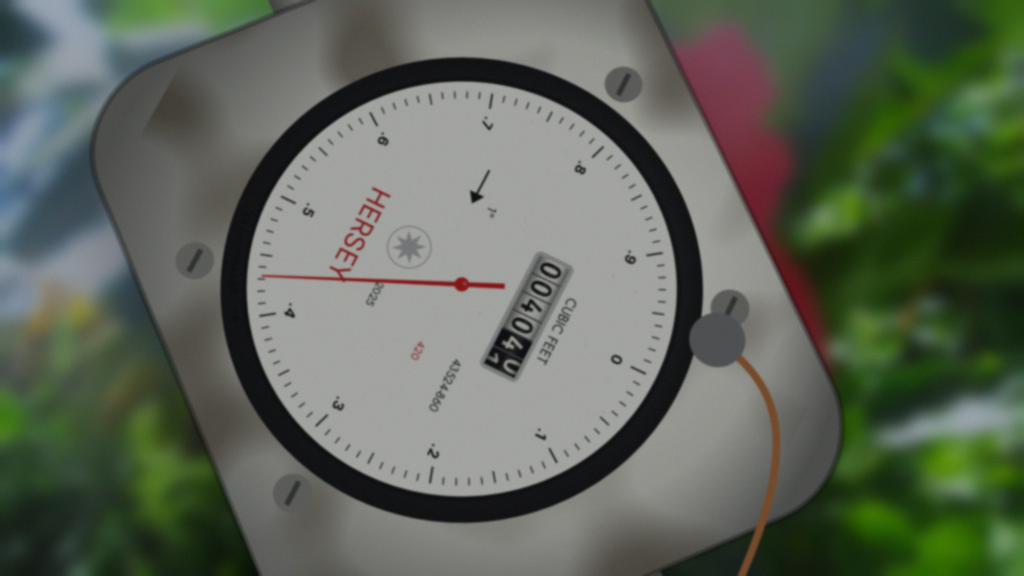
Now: 4040.43,ft³
